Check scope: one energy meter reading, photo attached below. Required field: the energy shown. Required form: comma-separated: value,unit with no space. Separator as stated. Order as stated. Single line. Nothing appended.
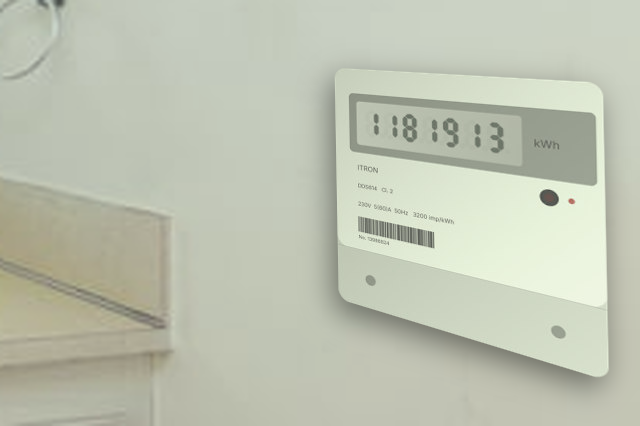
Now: 1181913,kWh
